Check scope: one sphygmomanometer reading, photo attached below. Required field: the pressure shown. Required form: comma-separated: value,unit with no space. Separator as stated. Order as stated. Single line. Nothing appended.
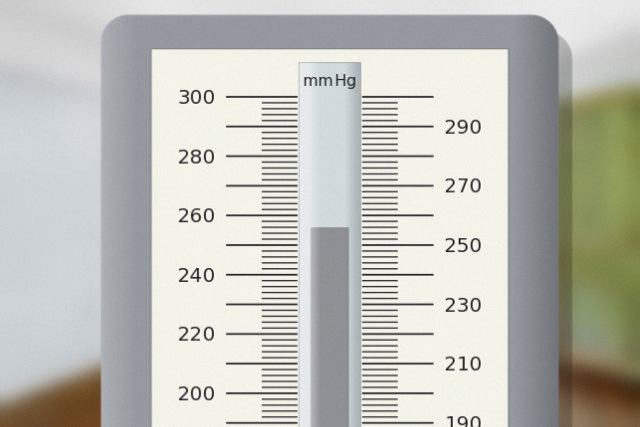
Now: 256,mmHg
